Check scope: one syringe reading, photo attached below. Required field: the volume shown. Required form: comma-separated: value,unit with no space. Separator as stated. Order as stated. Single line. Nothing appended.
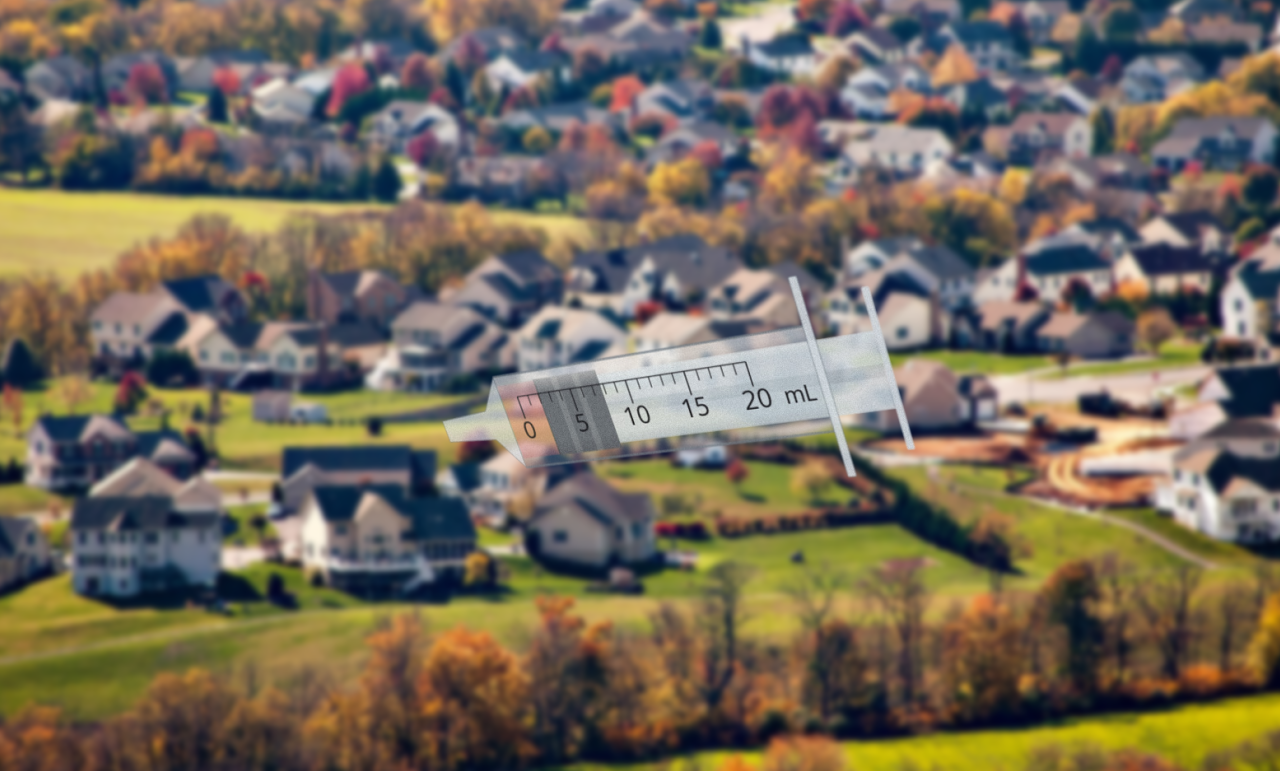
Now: 2,mL
